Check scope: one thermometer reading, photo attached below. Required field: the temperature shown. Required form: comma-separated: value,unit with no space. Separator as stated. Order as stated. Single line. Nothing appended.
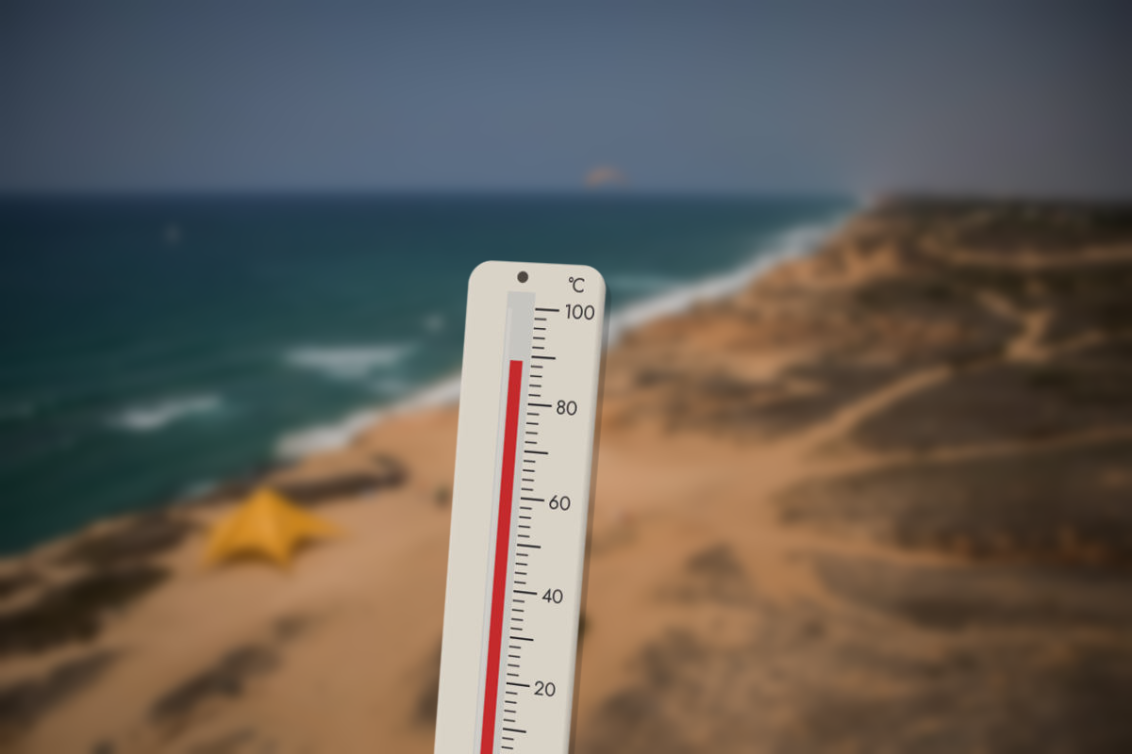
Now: 89,°C
